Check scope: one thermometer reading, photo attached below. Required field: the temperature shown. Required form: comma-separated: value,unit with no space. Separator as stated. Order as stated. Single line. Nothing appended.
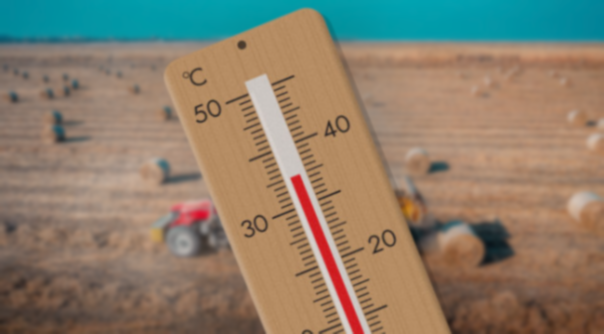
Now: 35,°C
